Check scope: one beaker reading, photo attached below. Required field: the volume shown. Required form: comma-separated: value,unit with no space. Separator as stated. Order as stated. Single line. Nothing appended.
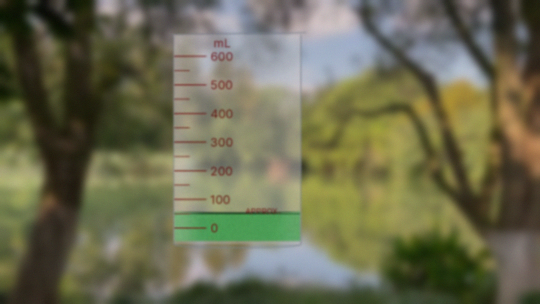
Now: 50,mL
